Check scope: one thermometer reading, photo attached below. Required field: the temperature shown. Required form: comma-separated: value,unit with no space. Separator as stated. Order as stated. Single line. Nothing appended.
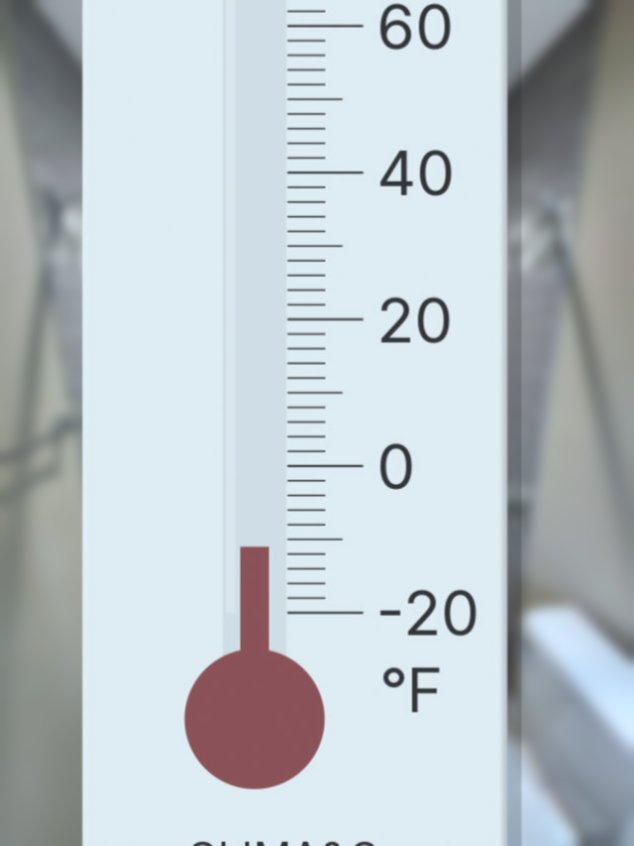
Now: -11,°F
